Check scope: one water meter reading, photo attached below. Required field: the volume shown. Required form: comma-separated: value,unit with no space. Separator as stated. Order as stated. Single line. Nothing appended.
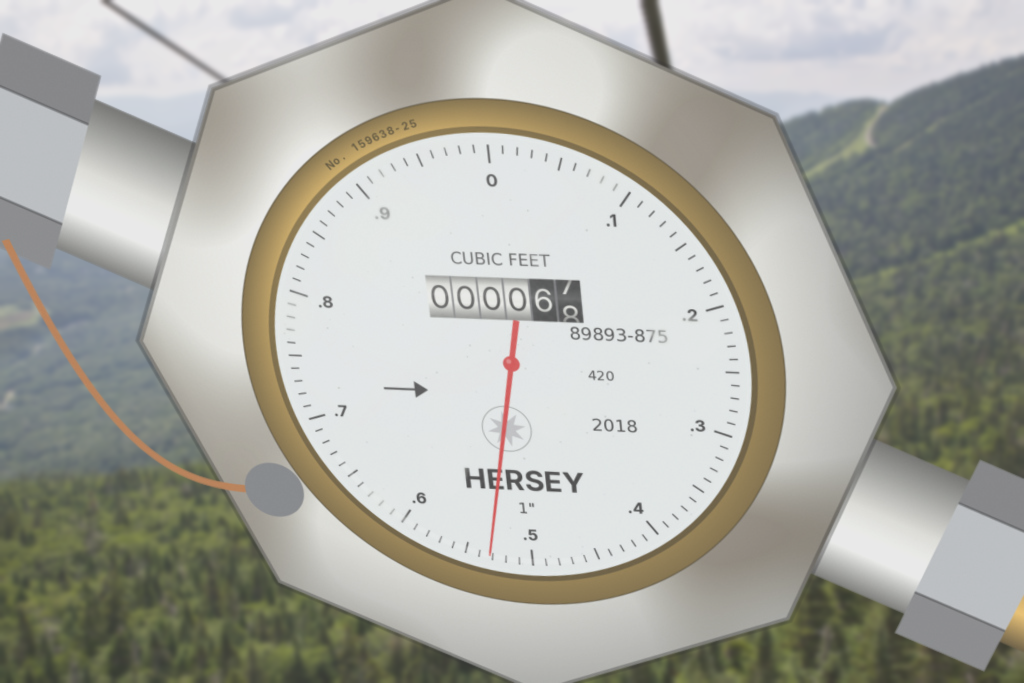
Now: 67.53,ft³
